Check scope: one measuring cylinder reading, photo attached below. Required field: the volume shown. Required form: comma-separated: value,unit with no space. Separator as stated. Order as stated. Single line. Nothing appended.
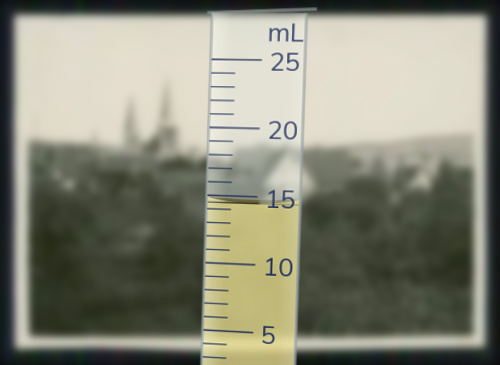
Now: 14.5,mL
